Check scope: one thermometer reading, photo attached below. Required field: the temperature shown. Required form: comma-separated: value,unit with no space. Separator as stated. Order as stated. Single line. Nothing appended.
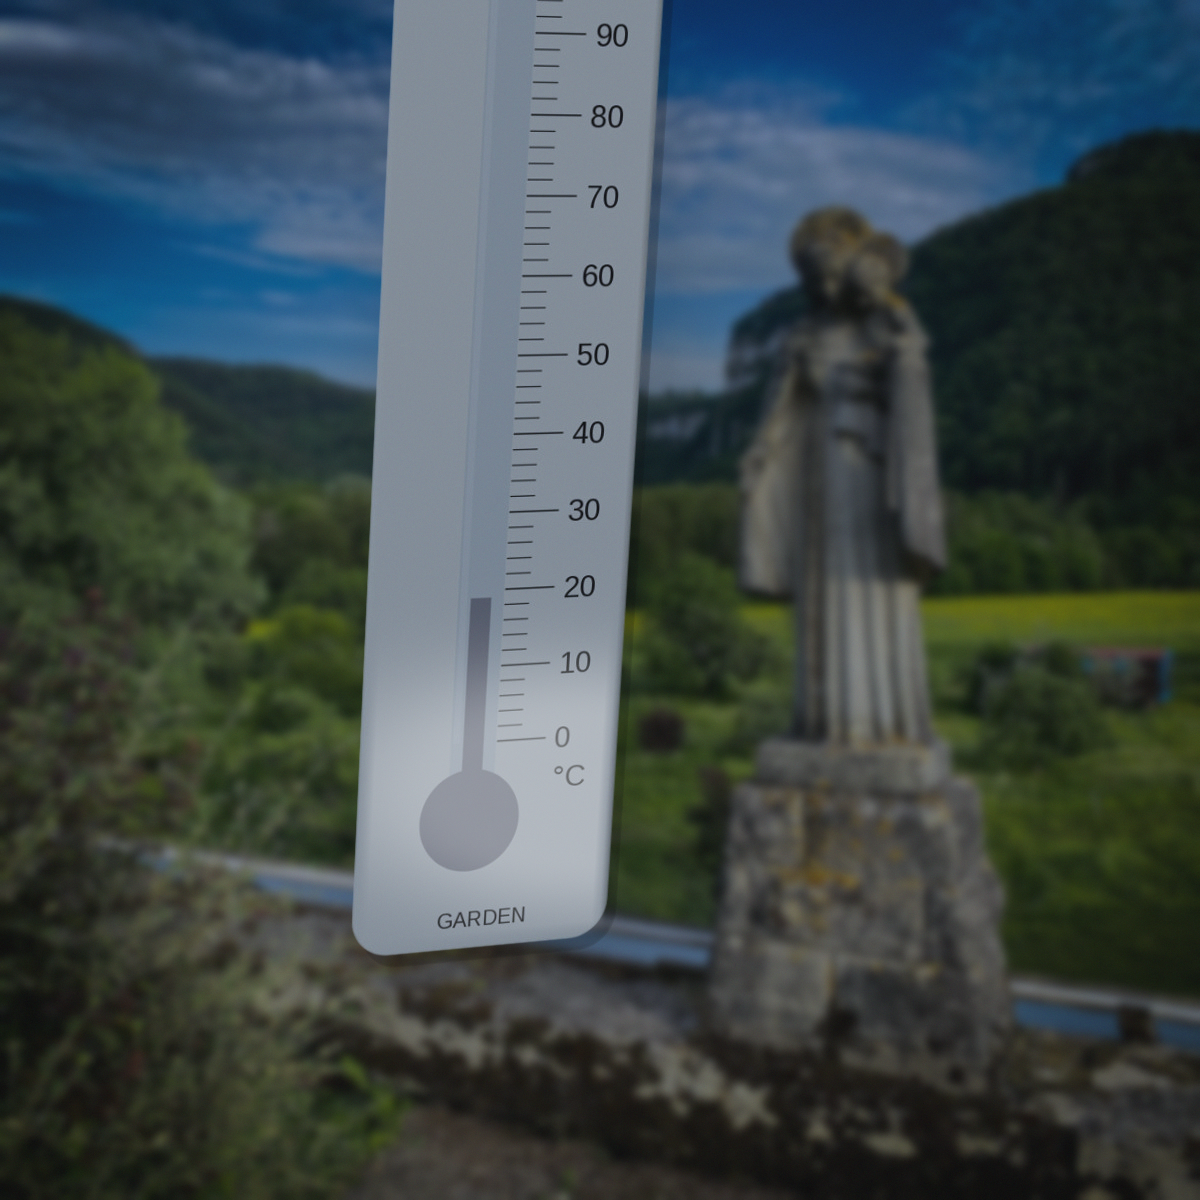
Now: 19,°C
